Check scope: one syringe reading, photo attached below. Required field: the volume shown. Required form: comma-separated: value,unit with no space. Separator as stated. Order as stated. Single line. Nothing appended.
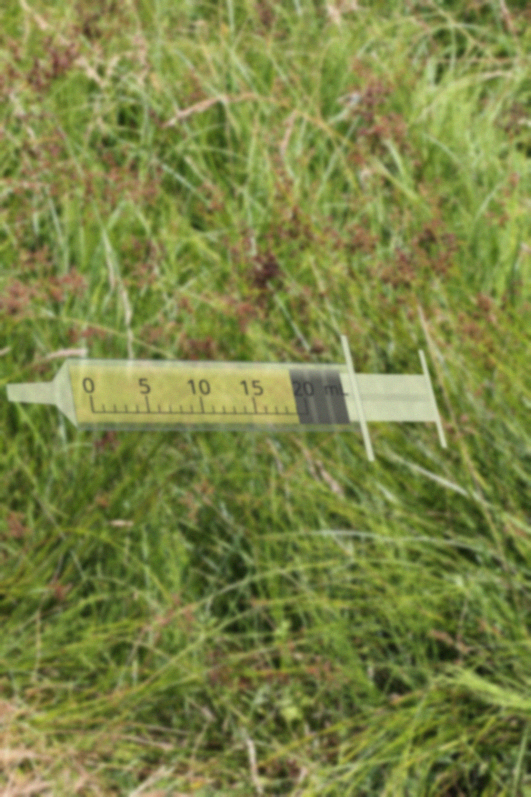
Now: 19,mL
